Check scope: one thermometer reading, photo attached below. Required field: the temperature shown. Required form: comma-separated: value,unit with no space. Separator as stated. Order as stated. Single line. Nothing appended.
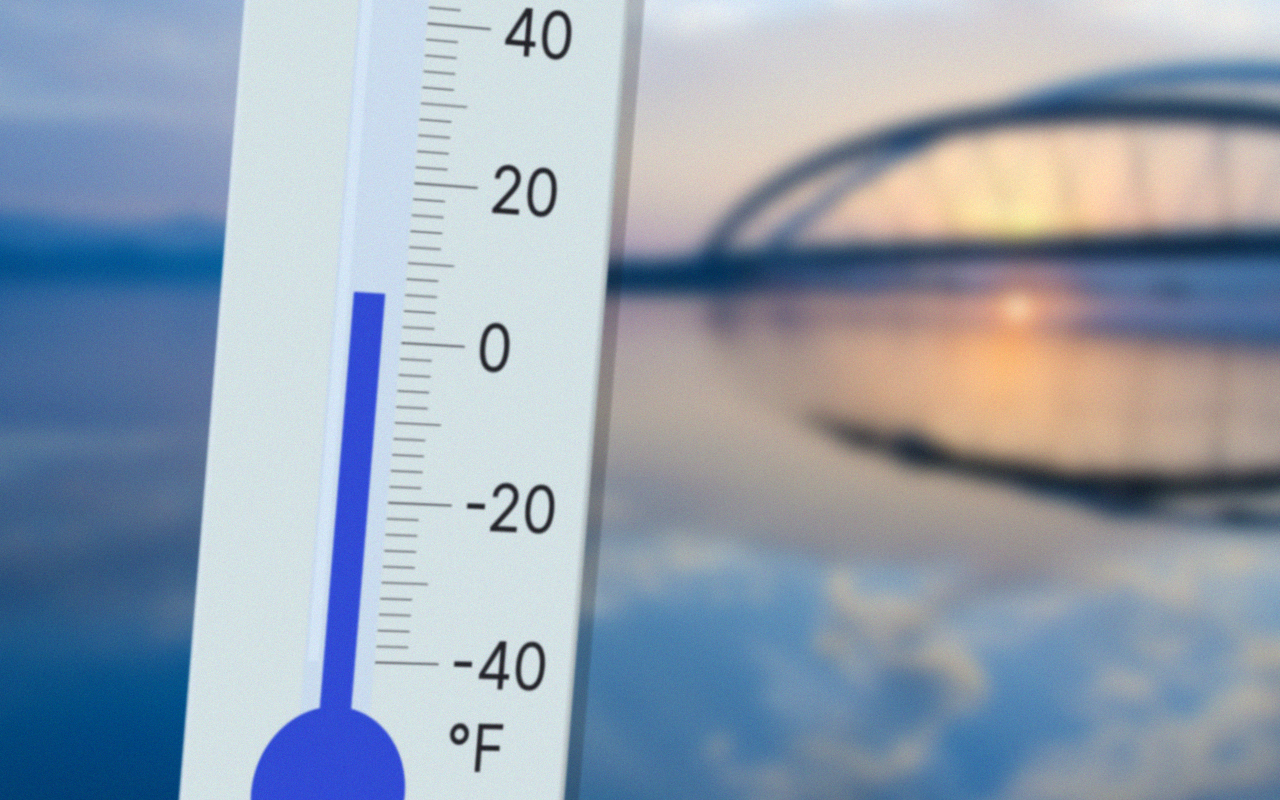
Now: 6,°F
